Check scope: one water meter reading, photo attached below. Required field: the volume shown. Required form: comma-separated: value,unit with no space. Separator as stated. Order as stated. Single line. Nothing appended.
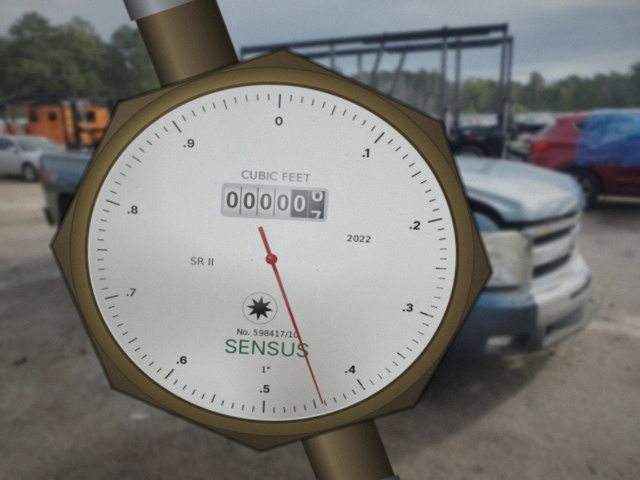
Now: 6.44,ft³
